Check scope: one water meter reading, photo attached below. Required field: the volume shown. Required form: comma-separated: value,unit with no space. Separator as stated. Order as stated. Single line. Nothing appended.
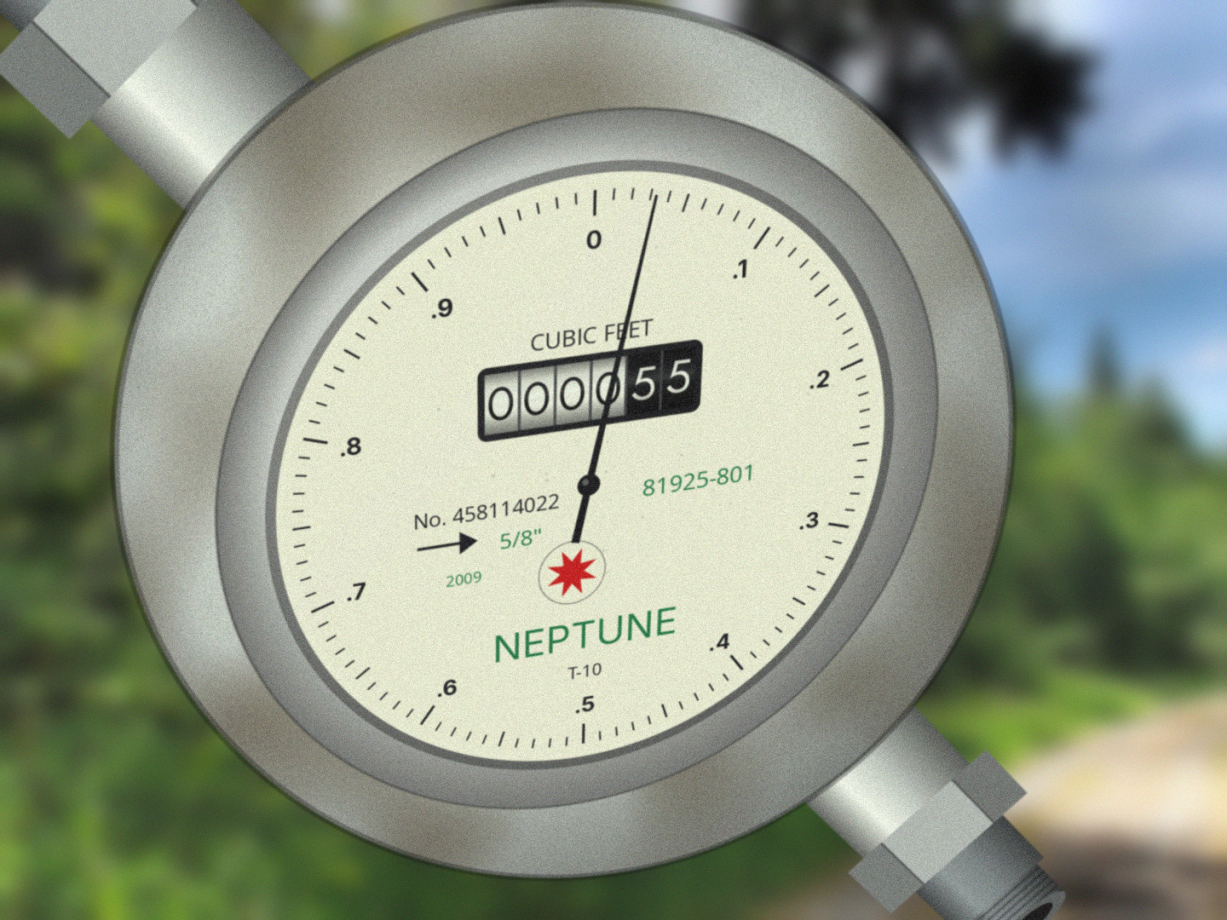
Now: 55.03,ft³
